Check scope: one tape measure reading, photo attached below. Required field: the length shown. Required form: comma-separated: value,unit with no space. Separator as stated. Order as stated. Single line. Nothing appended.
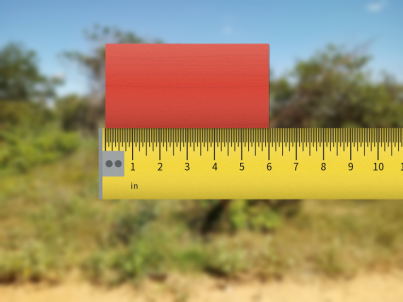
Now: 6,in
